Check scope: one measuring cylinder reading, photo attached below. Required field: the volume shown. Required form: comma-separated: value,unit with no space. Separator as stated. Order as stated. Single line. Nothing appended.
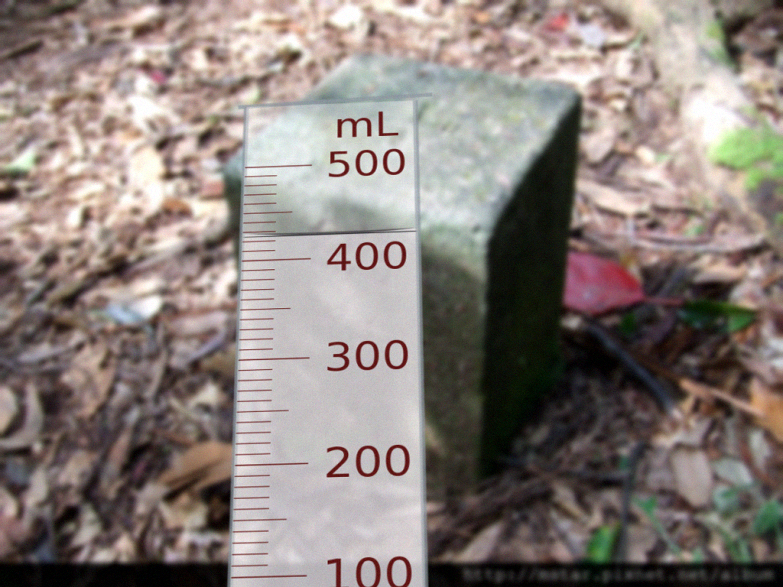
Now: 425,mL
